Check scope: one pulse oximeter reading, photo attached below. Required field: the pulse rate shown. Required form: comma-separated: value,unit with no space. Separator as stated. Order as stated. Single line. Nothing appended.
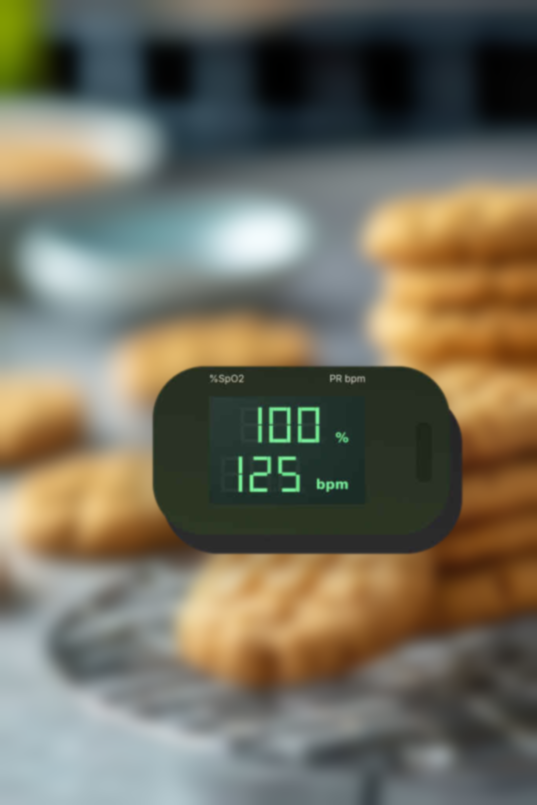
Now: 125,bpm
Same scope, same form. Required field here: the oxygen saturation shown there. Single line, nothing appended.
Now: 100,%
